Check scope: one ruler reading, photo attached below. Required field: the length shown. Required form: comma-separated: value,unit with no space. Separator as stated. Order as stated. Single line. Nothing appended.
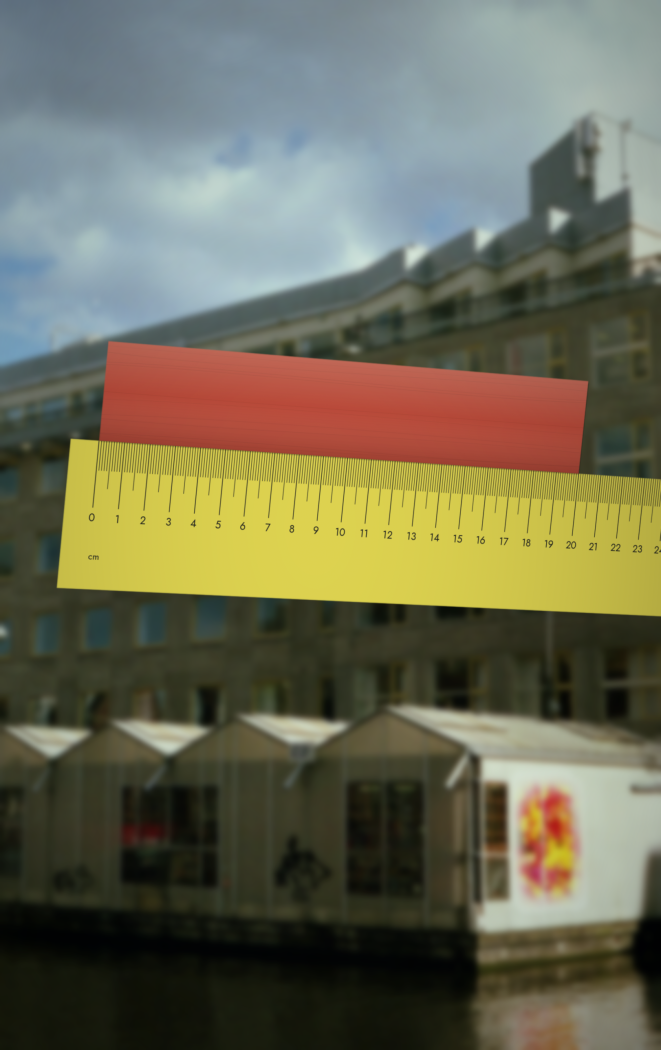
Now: 20,cm
